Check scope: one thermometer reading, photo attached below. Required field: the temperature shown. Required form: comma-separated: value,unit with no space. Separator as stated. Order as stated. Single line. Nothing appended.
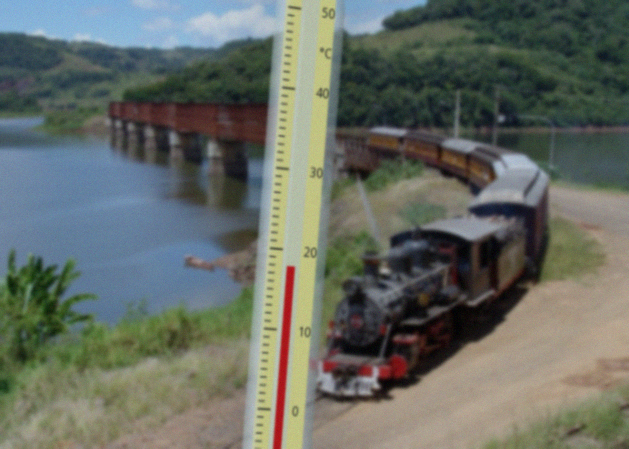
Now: 18,°C
